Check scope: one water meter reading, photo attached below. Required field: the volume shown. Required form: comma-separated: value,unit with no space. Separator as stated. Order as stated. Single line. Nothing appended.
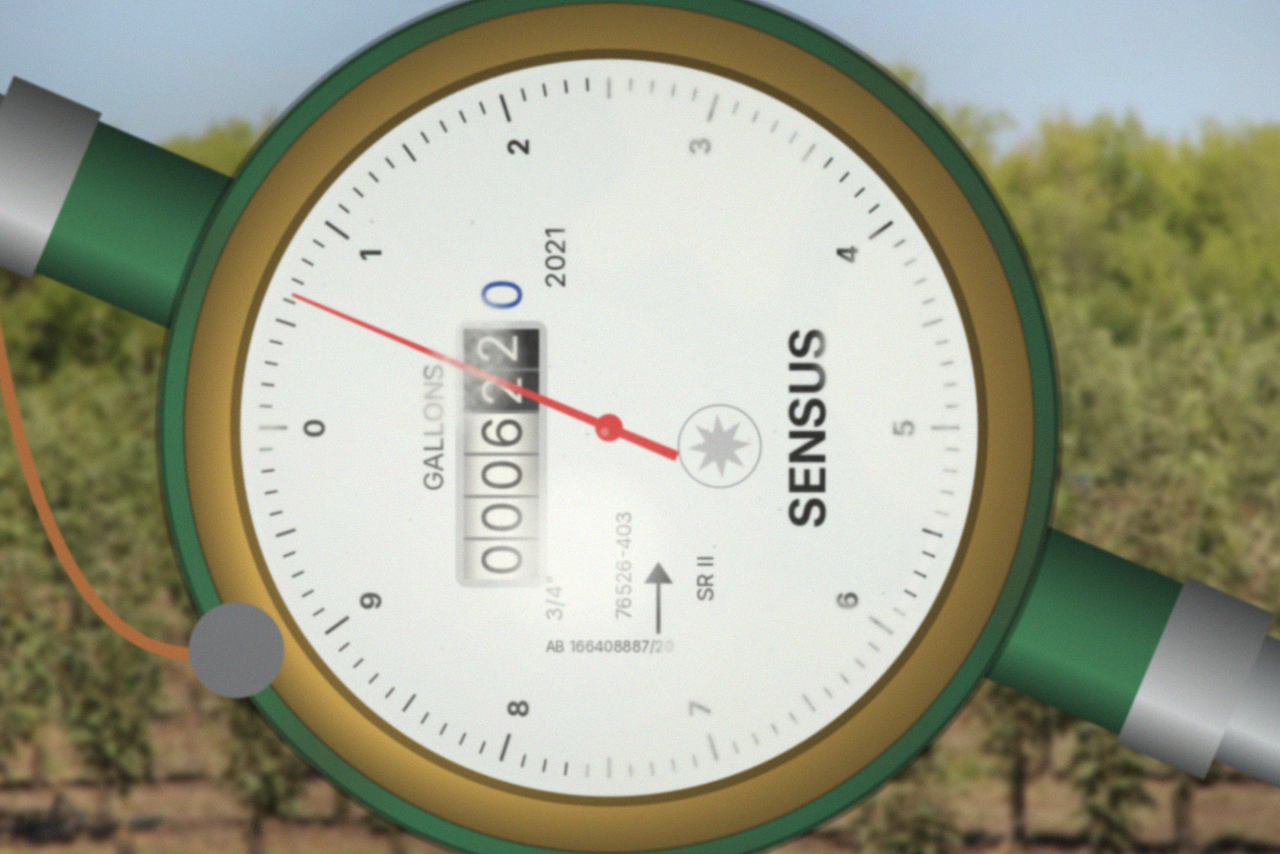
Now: 6220.6,gal
